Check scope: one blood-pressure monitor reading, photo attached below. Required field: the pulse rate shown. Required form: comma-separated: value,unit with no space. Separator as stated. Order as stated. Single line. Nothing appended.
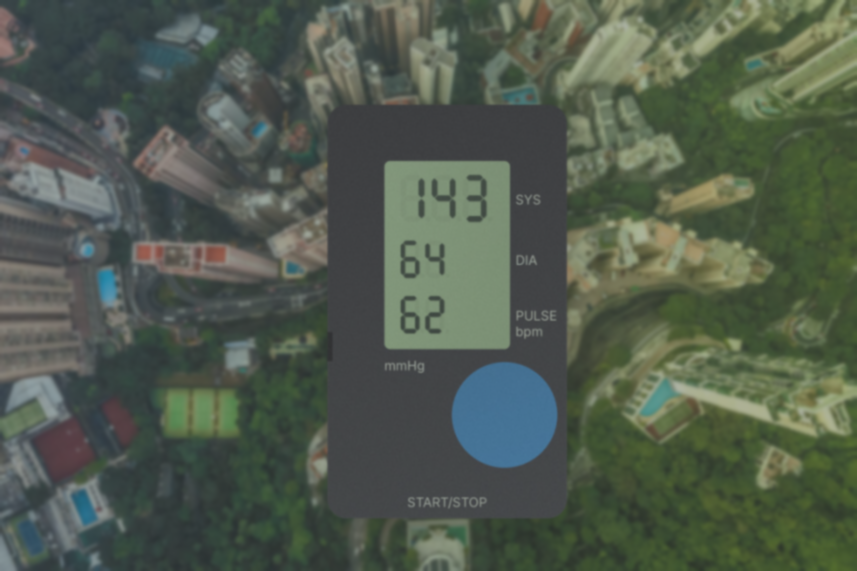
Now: 62,bpm
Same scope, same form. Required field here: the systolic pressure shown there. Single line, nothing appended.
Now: 143,mmHg
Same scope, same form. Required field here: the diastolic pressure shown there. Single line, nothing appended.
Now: 64,mmHg
